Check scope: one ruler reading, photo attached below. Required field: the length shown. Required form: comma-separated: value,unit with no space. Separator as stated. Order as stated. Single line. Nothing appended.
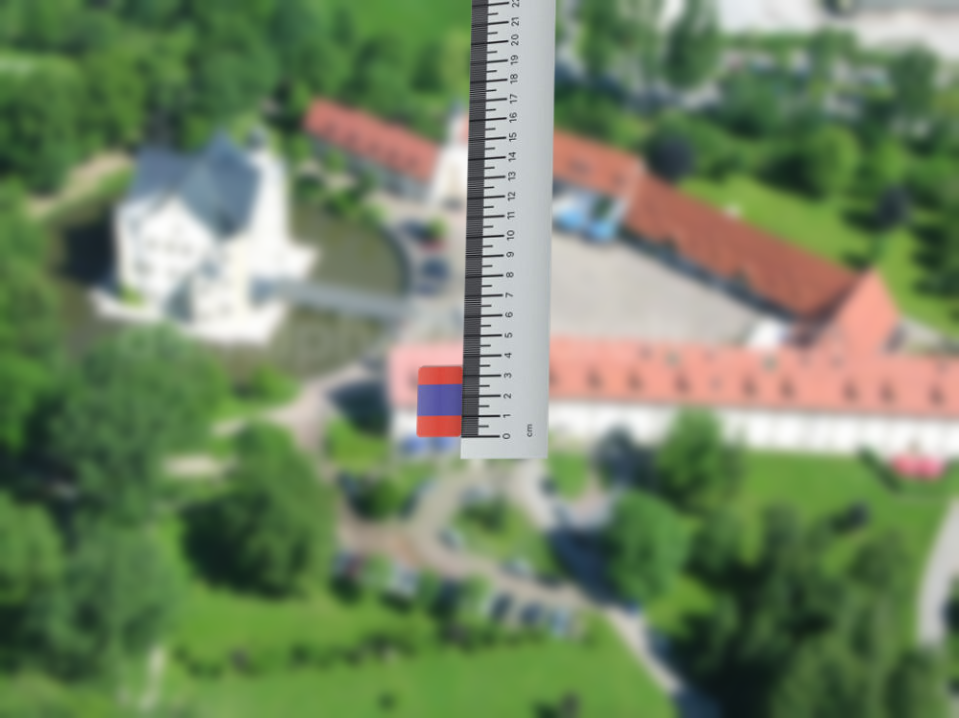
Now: 3.5,cm
